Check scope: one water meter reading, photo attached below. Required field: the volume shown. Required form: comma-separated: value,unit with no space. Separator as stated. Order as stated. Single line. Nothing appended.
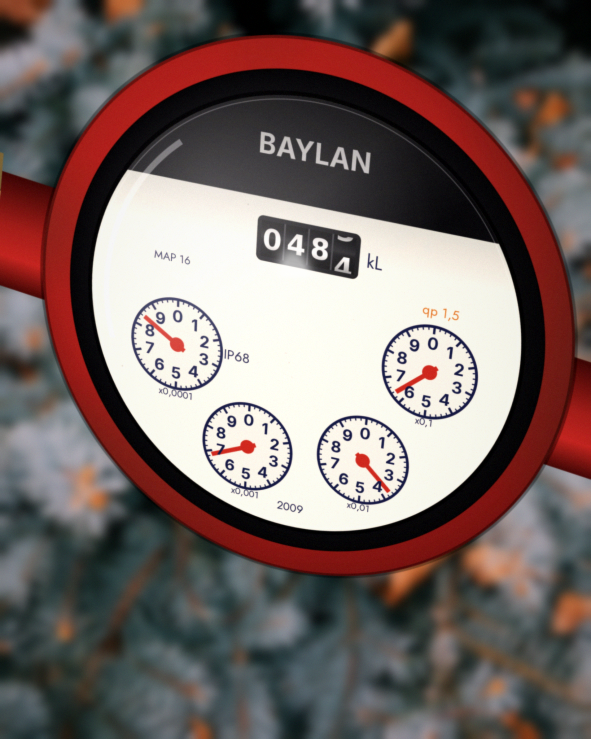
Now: 483.6368,kL
